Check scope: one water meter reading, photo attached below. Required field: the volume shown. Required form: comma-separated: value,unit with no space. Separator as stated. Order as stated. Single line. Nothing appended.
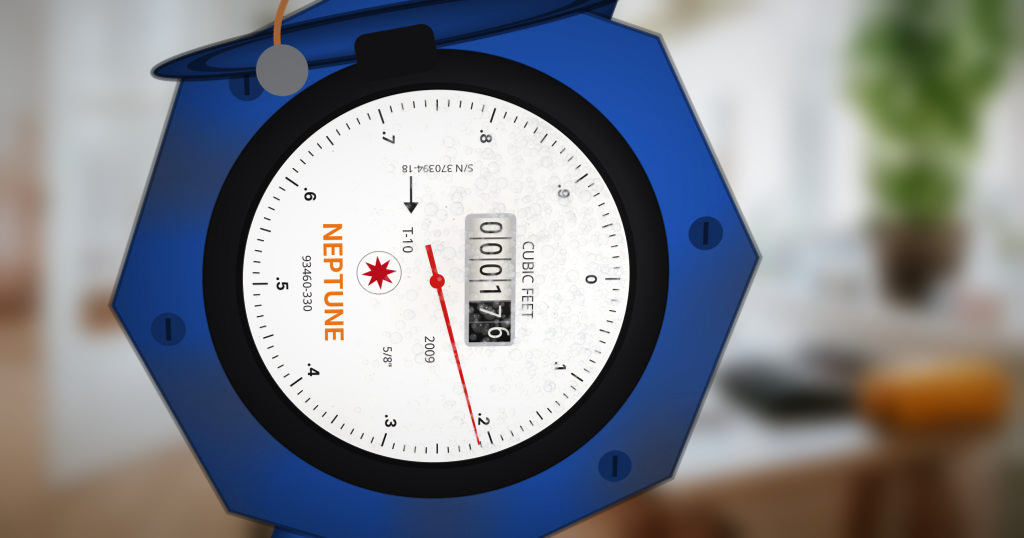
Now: 176.21,ft³
